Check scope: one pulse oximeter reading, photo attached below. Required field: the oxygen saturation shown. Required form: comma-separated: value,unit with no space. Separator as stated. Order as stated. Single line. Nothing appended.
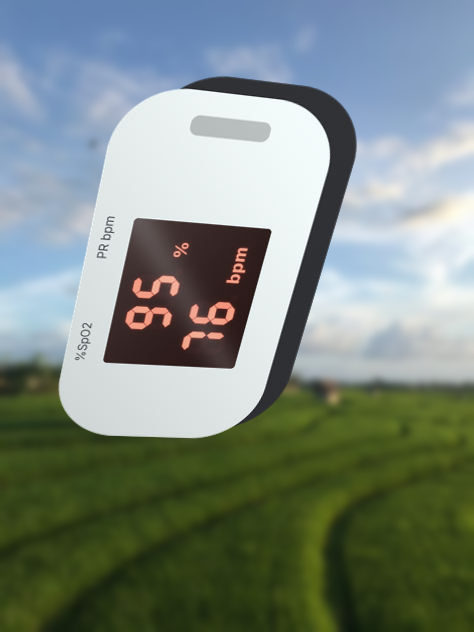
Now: 95,%
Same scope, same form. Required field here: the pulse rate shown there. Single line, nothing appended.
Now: 76,bpm
